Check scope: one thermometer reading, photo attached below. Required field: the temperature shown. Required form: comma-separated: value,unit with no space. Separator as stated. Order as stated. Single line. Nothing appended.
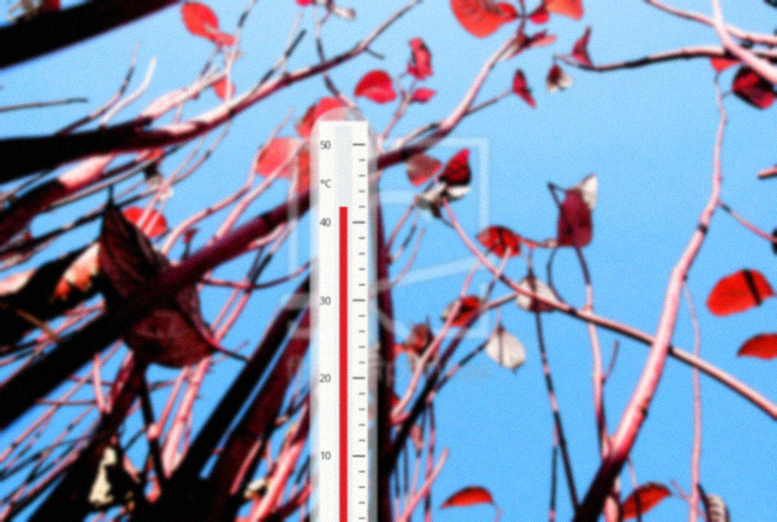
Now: 42,°C
